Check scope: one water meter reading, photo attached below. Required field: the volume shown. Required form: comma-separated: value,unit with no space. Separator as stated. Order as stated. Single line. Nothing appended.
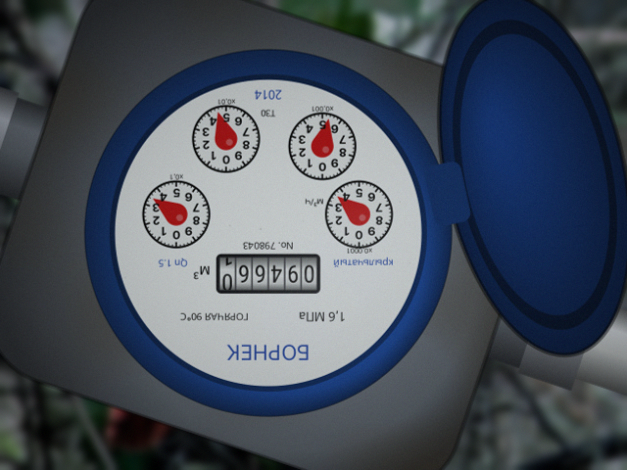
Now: 94660.3453,m³
